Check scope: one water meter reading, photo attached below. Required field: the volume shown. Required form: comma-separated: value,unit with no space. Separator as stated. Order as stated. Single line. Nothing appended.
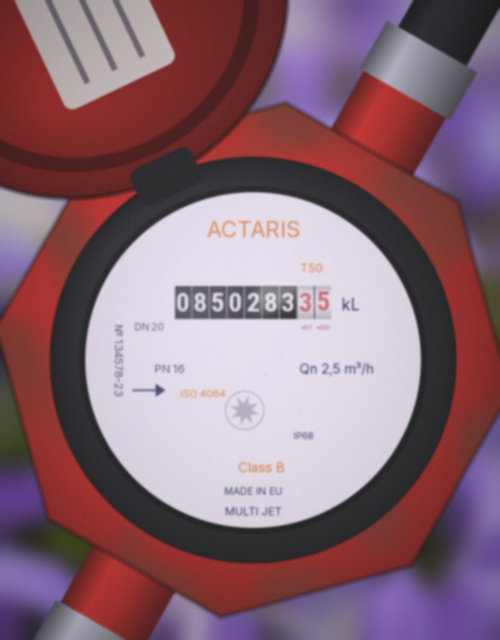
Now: 850283.35,kL
